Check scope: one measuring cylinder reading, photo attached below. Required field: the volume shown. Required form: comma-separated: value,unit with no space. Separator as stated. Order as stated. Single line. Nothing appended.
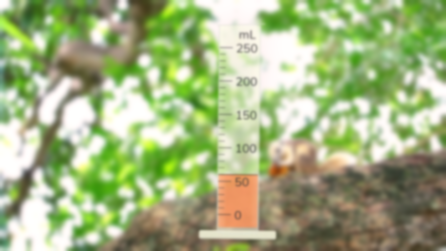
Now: 60,mL
